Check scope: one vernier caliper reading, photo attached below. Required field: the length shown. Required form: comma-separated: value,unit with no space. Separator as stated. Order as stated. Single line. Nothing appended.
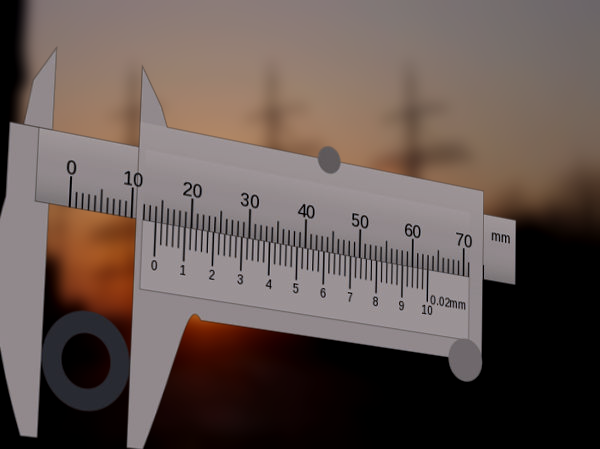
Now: 14.0,mm
